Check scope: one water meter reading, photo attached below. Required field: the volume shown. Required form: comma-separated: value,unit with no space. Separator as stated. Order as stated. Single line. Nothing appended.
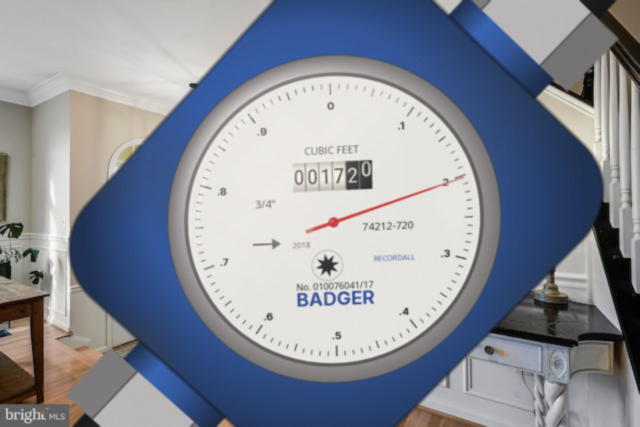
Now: 1720.20,ft³
